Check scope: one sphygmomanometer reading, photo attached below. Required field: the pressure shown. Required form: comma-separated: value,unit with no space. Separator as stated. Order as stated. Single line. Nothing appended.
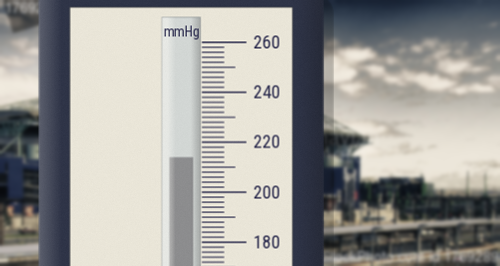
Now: 214,mmHg
